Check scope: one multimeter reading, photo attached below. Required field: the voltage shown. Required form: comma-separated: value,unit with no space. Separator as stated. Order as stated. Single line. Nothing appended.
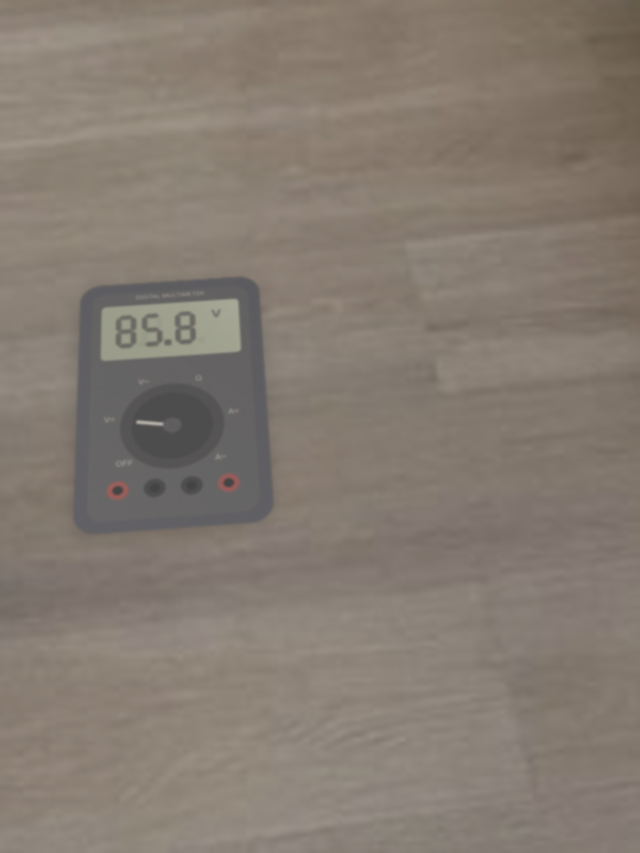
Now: 85.8,V
